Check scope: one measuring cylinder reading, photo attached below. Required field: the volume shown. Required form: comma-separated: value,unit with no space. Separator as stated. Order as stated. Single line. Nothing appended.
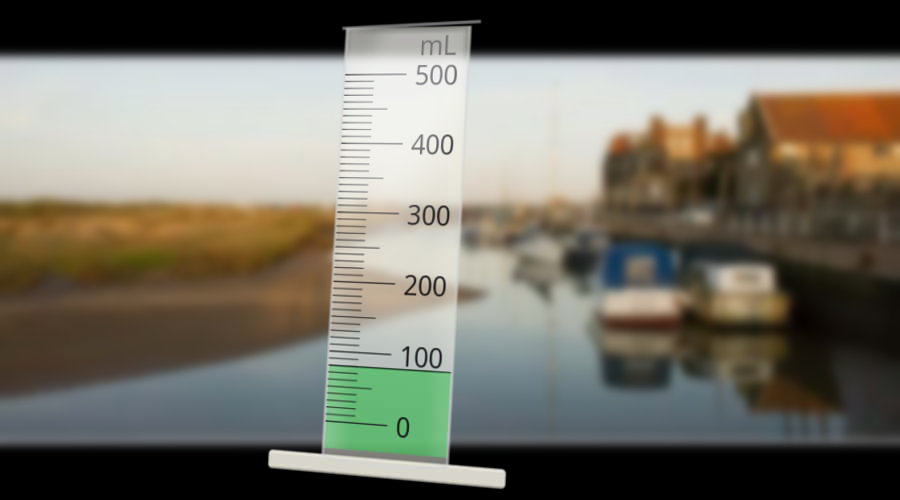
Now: 80,mL
